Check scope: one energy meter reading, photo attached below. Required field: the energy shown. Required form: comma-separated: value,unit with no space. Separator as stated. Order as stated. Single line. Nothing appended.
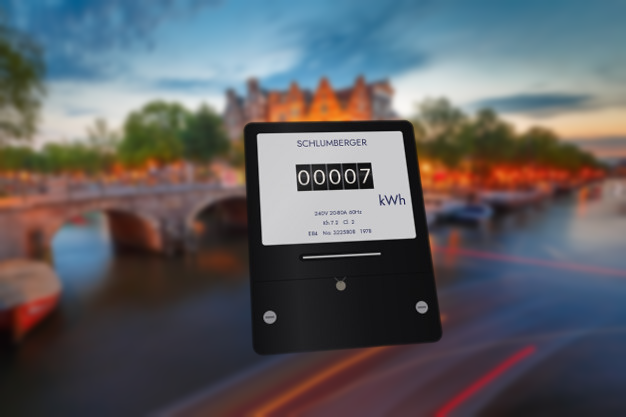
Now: 7,kWh
